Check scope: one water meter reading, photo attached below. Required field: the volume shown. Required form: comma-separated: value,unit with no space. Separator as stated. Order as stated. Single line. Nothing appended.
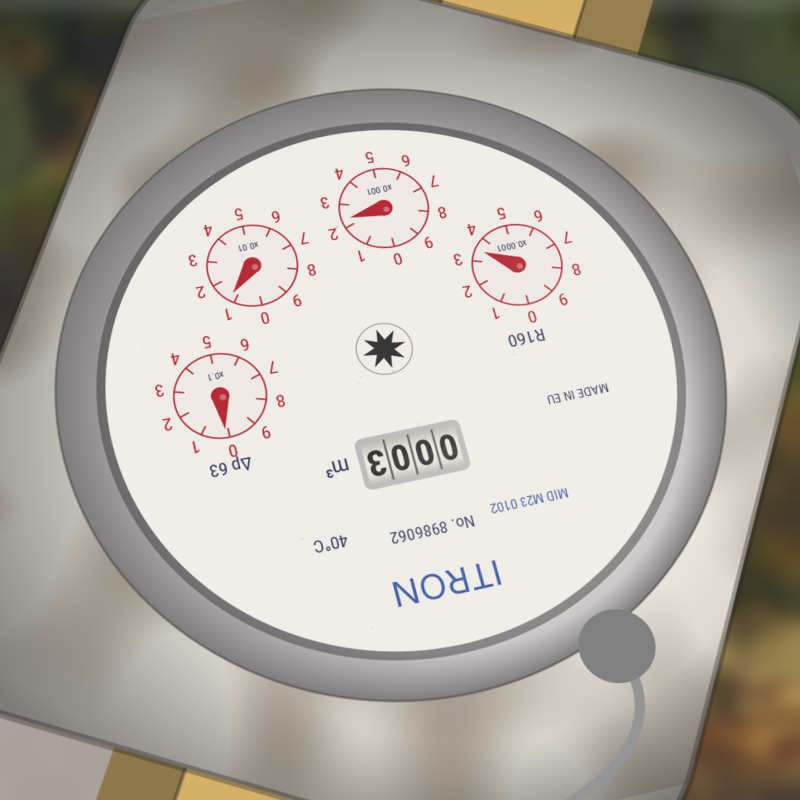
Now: 3.0123,m³
